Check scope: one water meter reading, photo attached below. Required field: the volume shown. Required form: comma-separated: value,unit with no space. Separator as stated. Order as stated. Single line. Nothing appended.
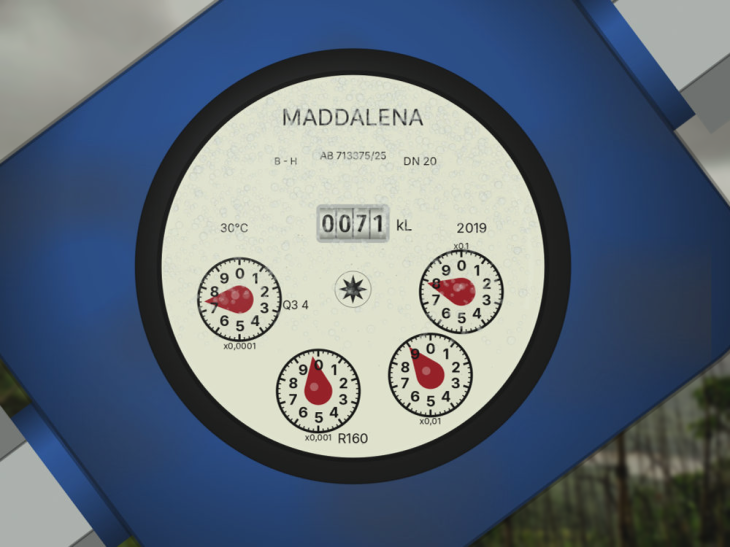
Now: 71.7897,kL
